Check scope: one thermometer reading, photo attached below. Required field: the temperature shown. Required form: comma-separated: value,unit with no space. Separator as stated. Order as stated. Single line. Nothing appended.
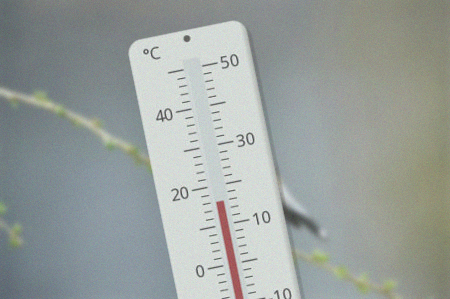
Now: 16,°C
